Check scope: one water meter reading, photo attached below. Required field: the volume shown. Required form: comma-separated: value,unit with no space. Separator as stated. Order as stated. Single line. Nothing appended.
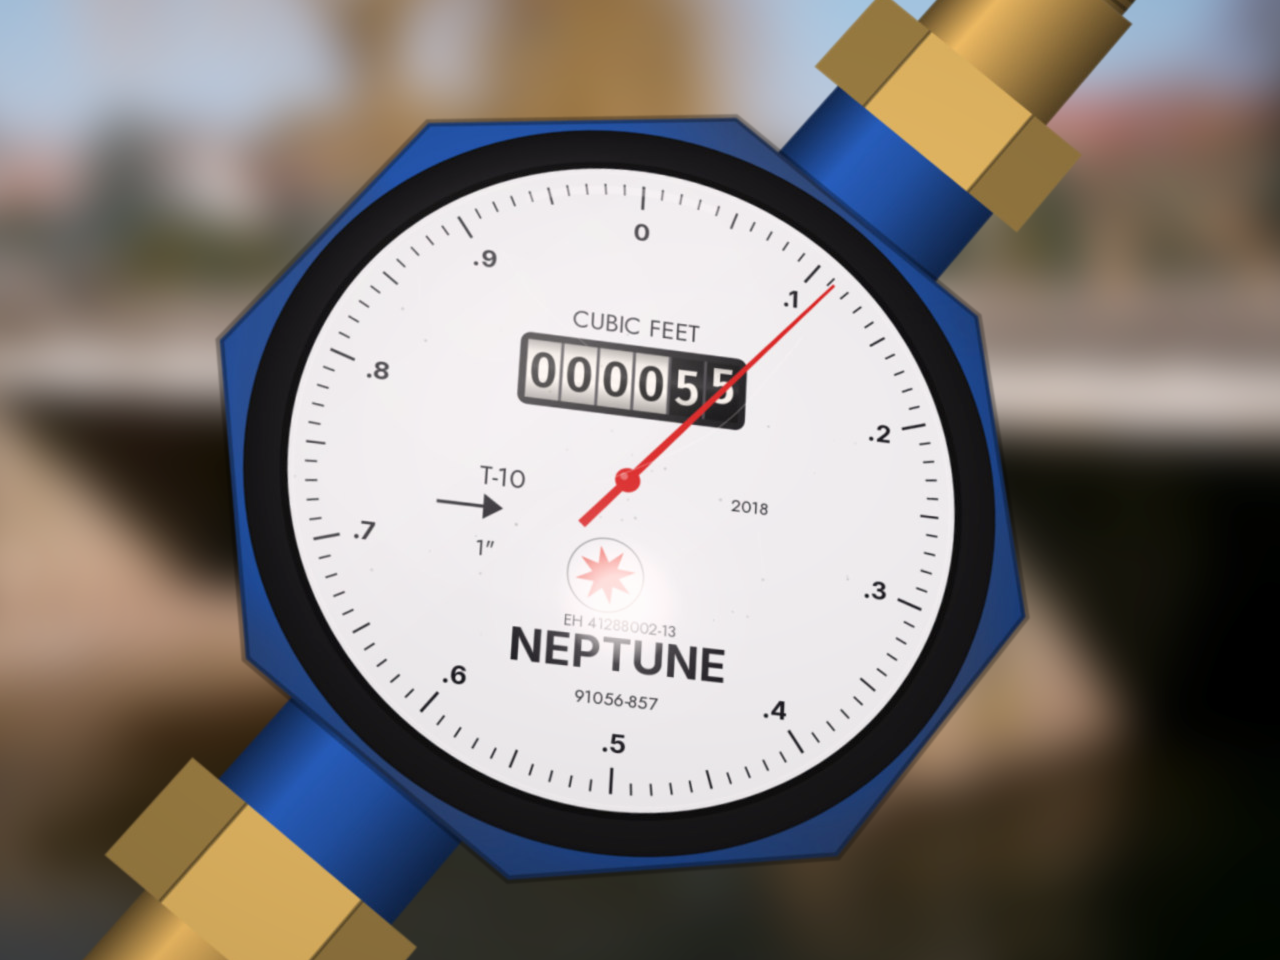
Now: 55.11,ft³
